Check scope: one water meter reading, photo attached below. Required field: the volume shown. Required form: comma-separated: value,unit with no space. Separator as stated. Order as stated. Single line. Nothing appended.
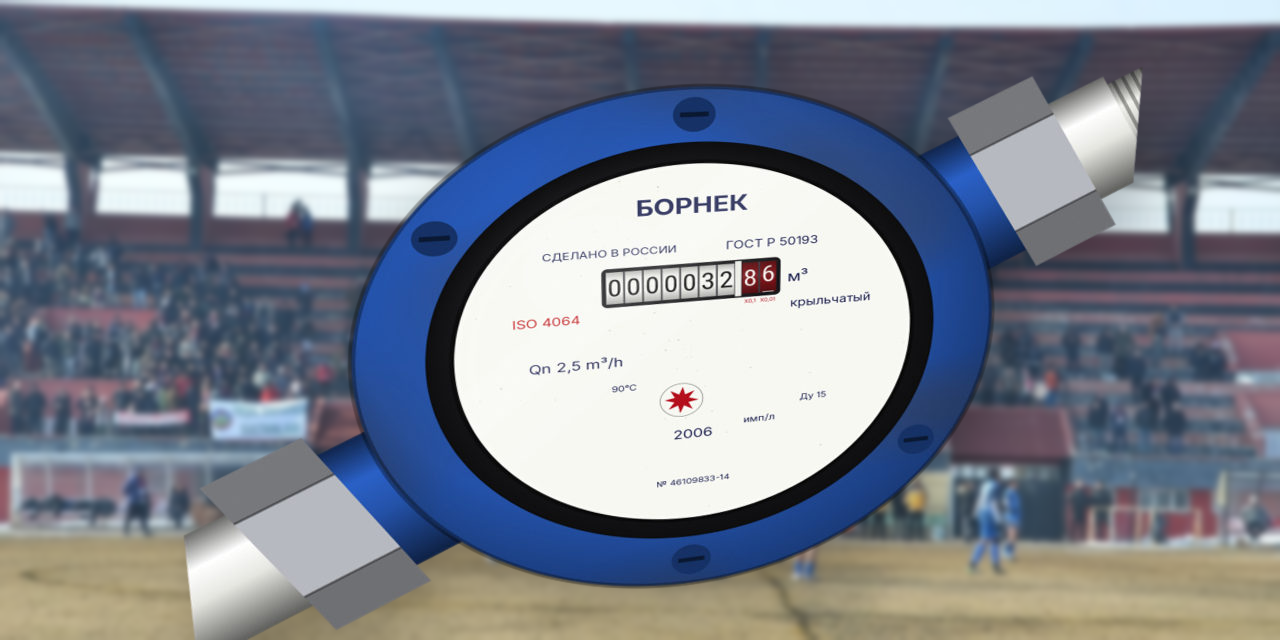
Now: 32.86,m³
